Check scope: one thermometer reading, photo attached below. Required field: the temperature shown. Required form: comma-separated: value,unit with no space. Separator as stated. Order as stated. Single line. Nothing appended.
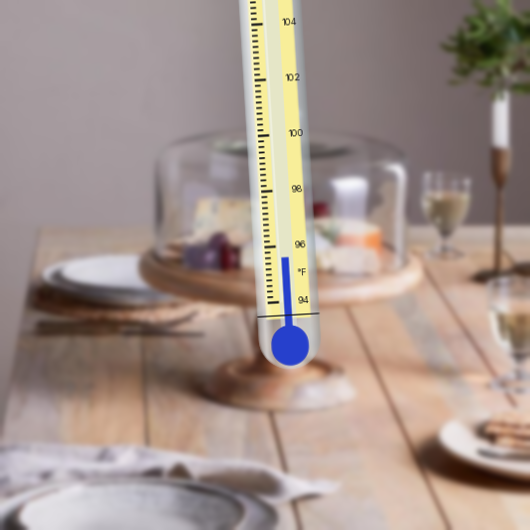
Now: 95.6,°F
